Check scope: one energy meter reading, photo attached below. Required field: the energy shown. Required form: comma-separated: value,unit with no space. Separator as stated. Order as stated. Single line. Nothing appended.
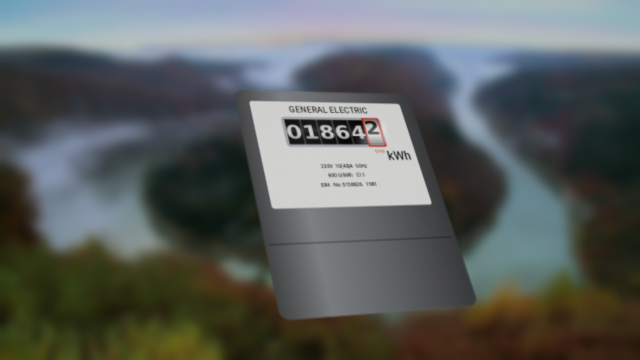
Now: 1864.2,kWh
